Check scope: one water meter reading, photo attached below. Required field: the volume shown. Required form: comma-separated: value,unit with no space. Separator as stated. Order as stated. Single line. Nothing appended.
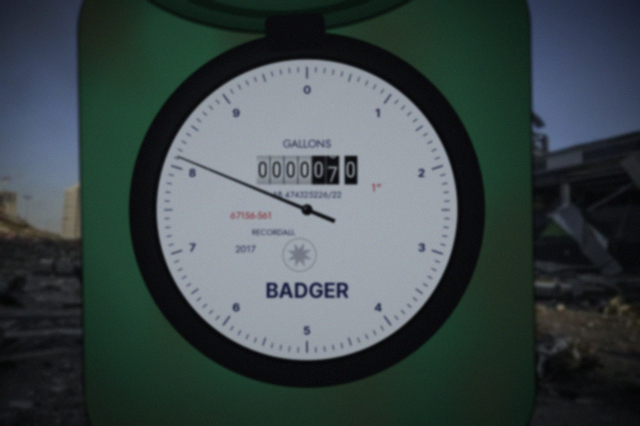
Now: 68.1,gal
